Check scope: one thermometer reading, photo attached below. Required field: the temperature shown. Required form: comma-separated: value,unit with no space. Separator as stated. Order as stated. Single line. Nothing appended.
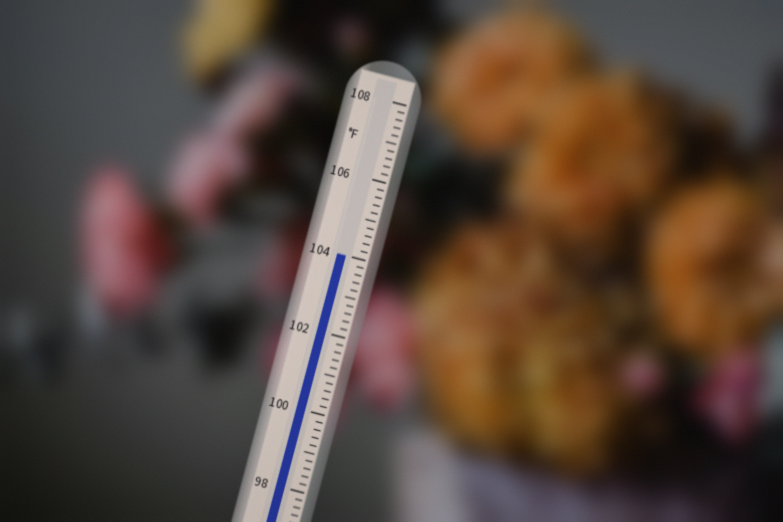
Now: 104,°F
